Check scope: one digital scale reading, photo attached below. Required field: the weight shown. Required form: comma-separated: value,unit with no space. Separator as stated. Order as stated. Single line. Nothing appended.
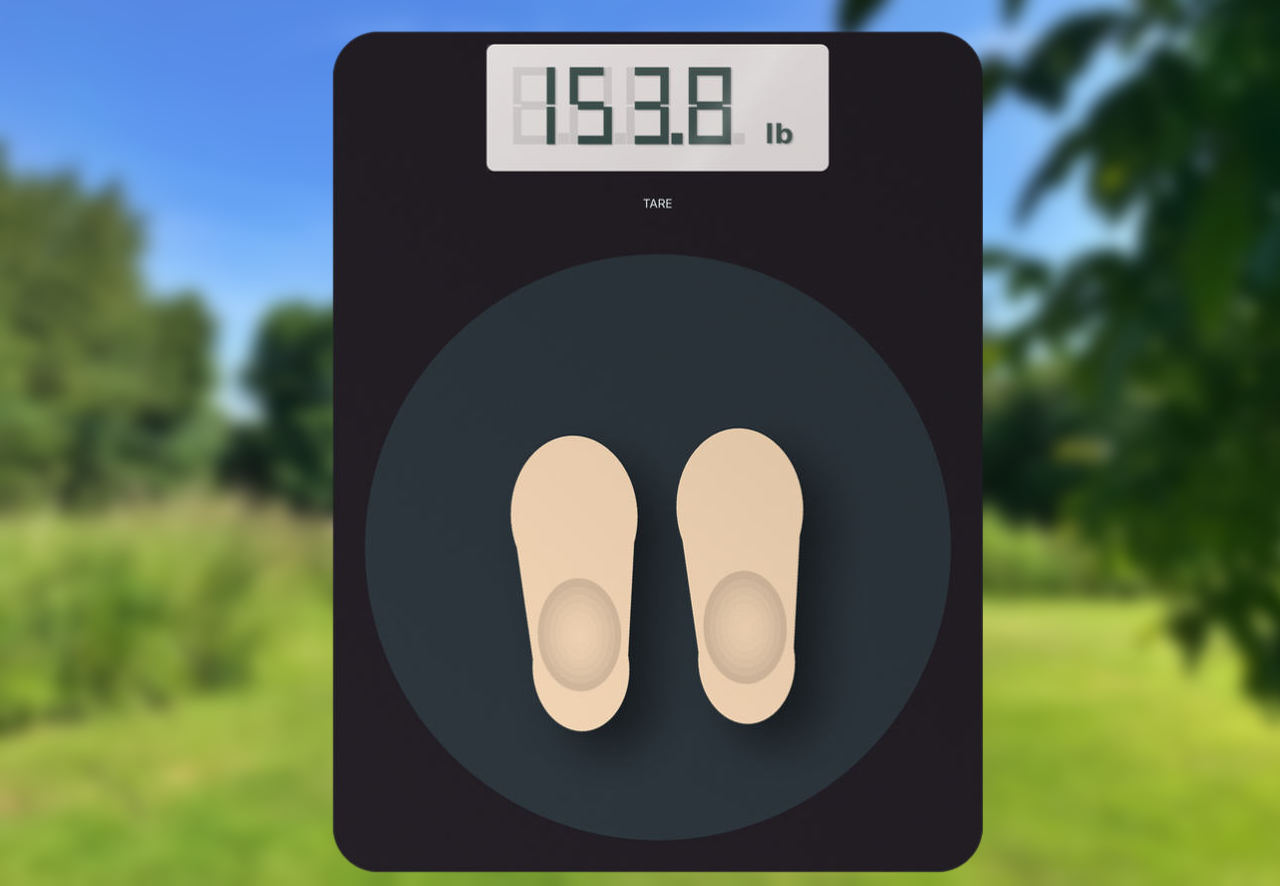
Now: 153.8,lb
